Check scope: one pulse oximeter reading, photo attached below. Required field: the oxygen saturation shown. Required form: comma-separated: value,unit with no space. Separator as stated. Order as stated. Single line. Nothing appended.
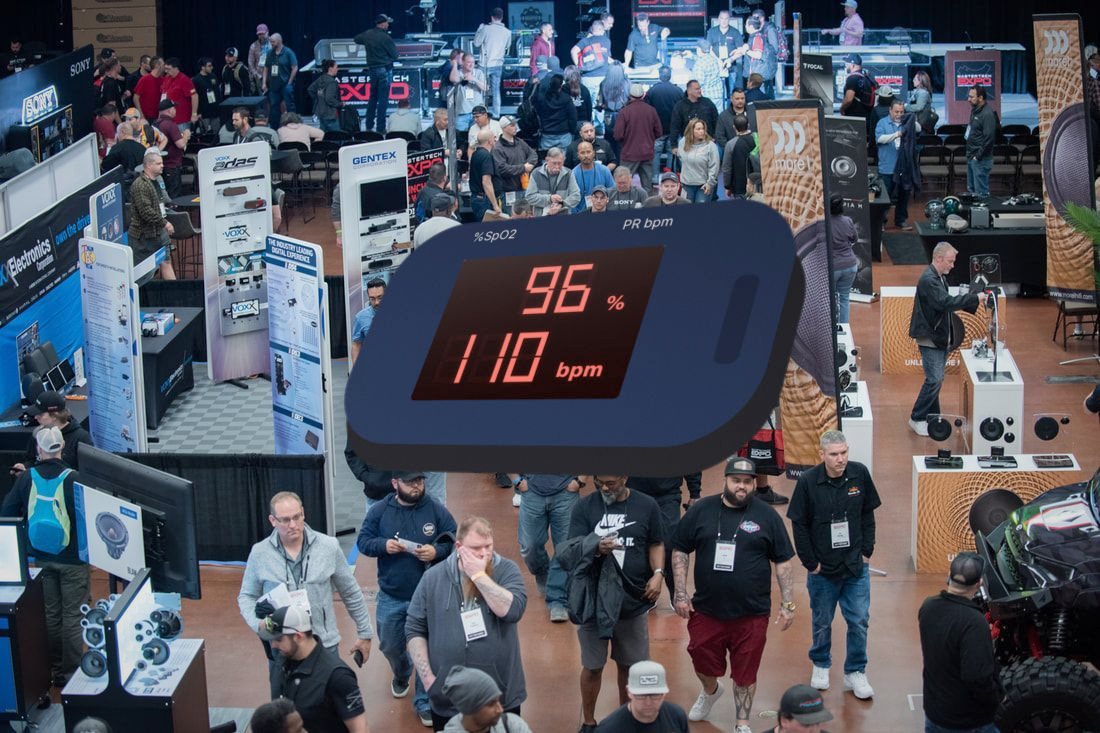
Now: 96,%
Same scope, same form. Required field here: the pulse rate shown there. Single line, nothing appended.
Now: 110,bpm
